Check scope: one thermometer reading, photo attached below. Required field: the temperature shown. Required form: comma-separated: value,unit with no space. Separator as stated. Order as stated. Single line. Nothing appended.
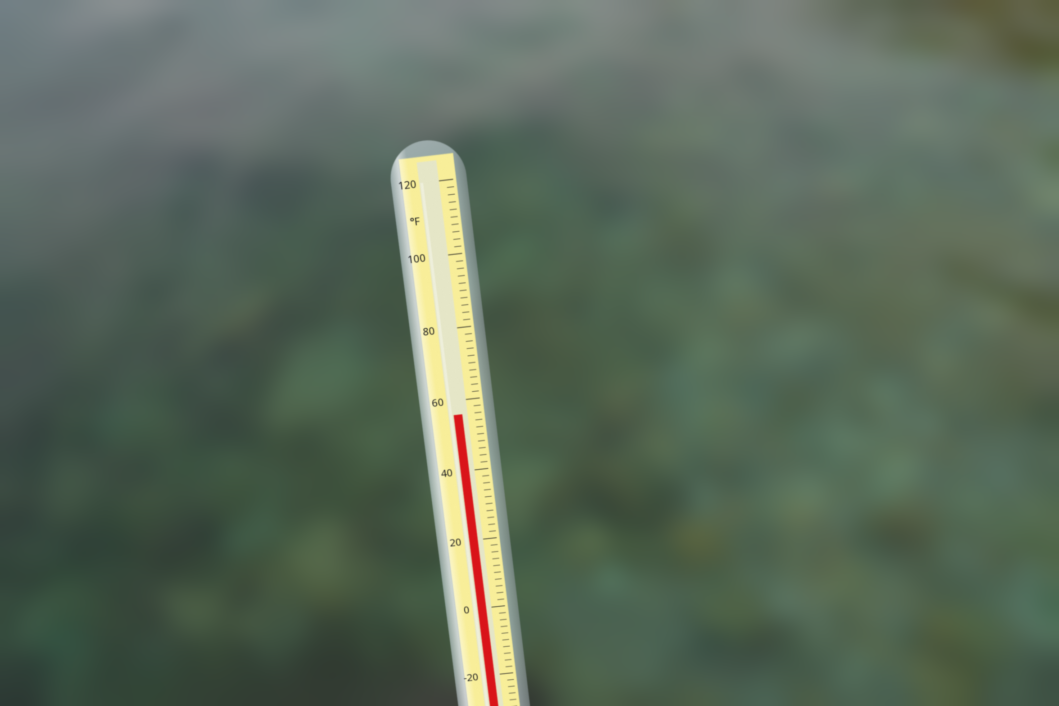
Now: 56,°F
